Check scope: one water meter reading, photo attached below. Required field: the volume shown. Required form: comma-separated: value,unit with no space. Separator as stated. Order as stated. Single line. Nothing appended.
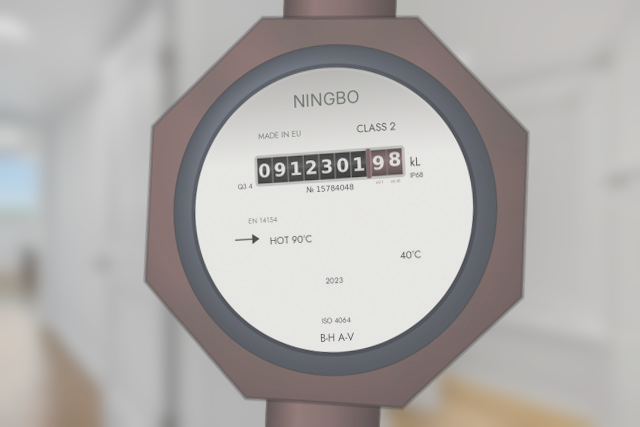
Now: 912301.98,kL
